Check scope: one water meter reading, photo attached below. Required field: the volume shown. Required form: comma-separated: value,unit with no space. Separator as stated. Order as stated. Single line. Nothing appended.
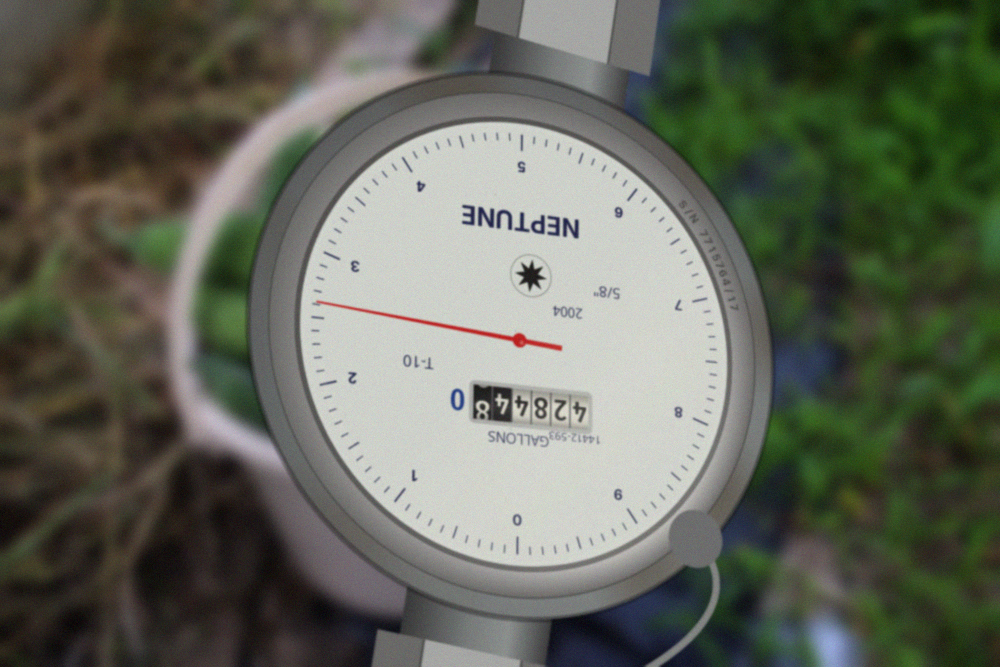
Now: 4284482.6,gal
